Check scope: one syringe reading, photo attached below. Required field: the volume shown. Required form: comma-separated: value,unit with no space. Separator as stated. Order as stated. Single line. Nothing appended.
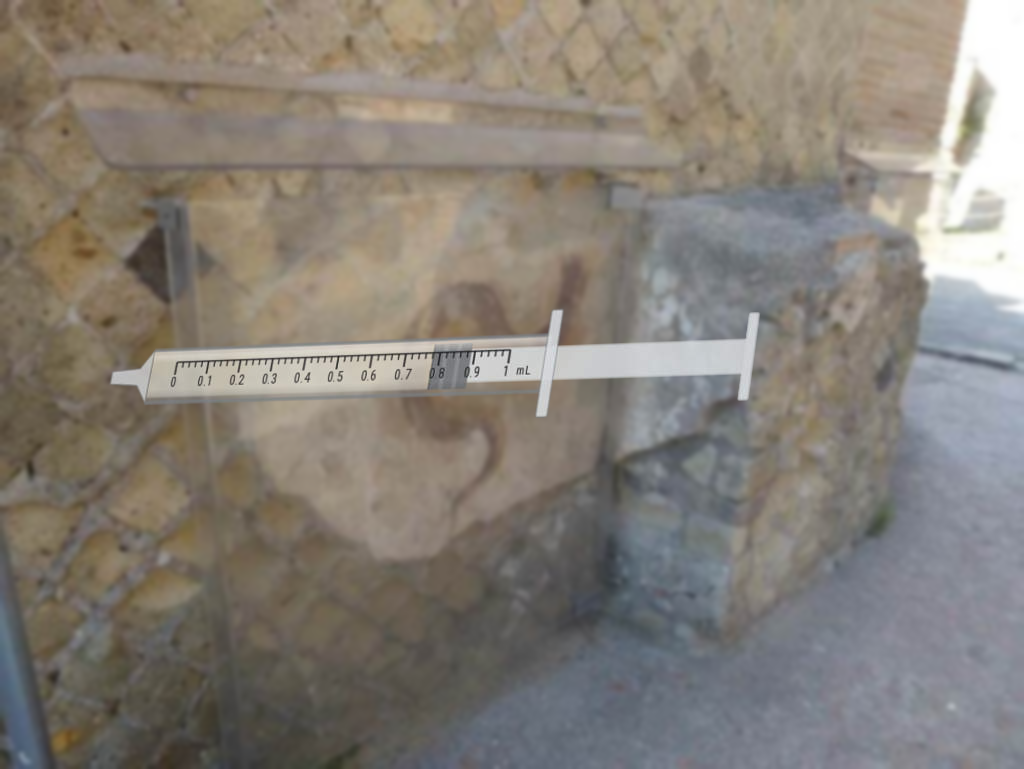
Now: 0.78,mL
